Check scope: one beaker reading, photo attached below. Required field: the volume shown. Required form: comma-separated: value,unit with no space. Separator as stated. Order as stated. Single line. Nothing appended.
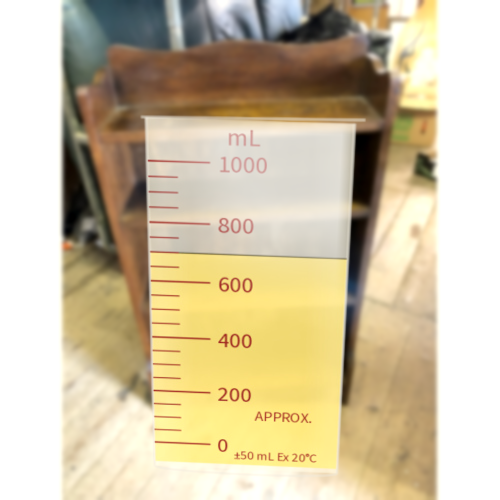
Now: 700,mL
